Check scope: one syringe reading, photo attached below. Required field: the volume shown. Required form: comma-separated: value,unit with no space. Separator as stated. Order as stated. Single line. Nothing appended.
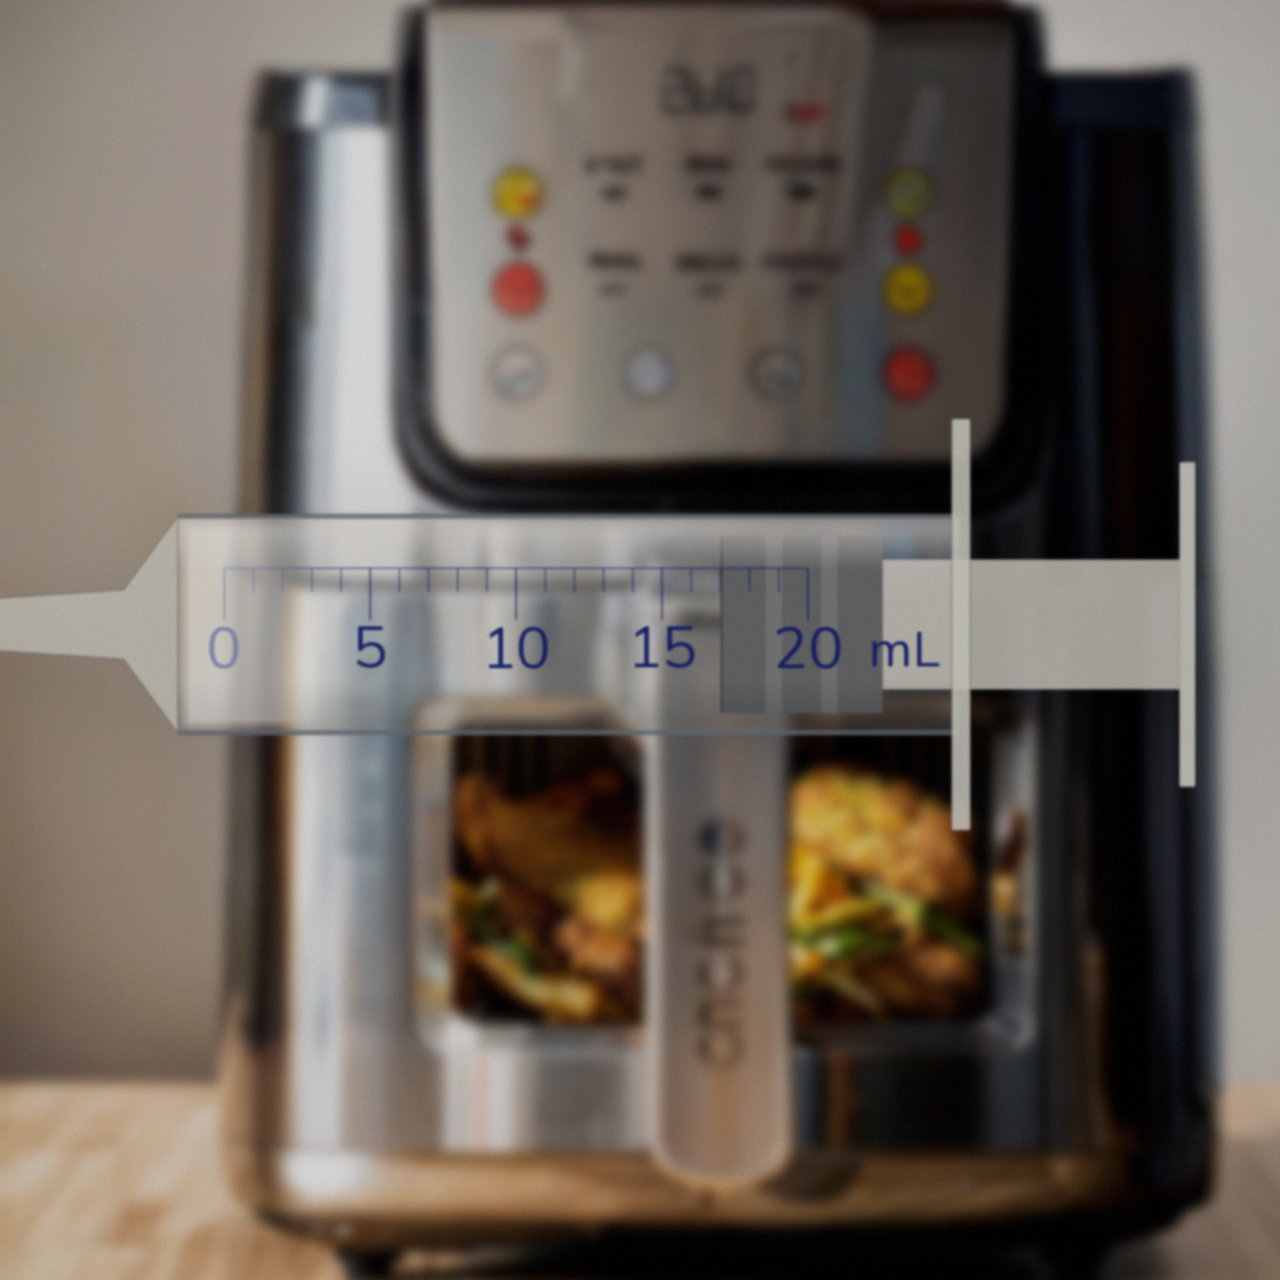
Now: 17,mL
